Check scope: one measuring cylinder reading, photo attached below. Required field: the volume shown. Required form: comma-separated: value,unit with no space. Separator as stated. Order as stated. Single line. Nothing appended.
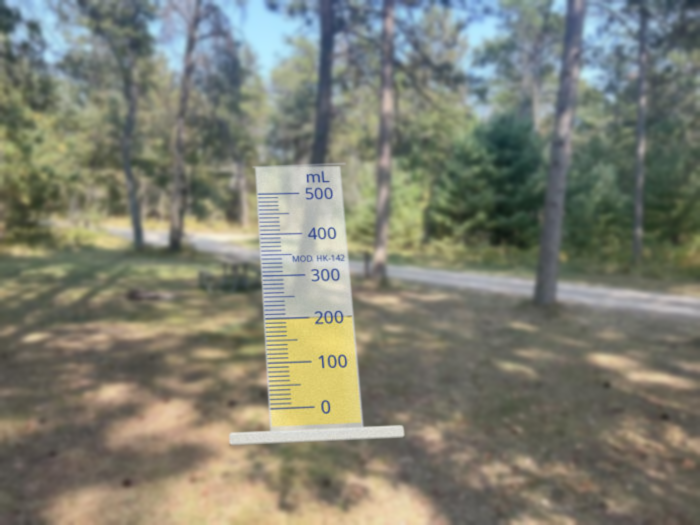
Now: 200,mL
